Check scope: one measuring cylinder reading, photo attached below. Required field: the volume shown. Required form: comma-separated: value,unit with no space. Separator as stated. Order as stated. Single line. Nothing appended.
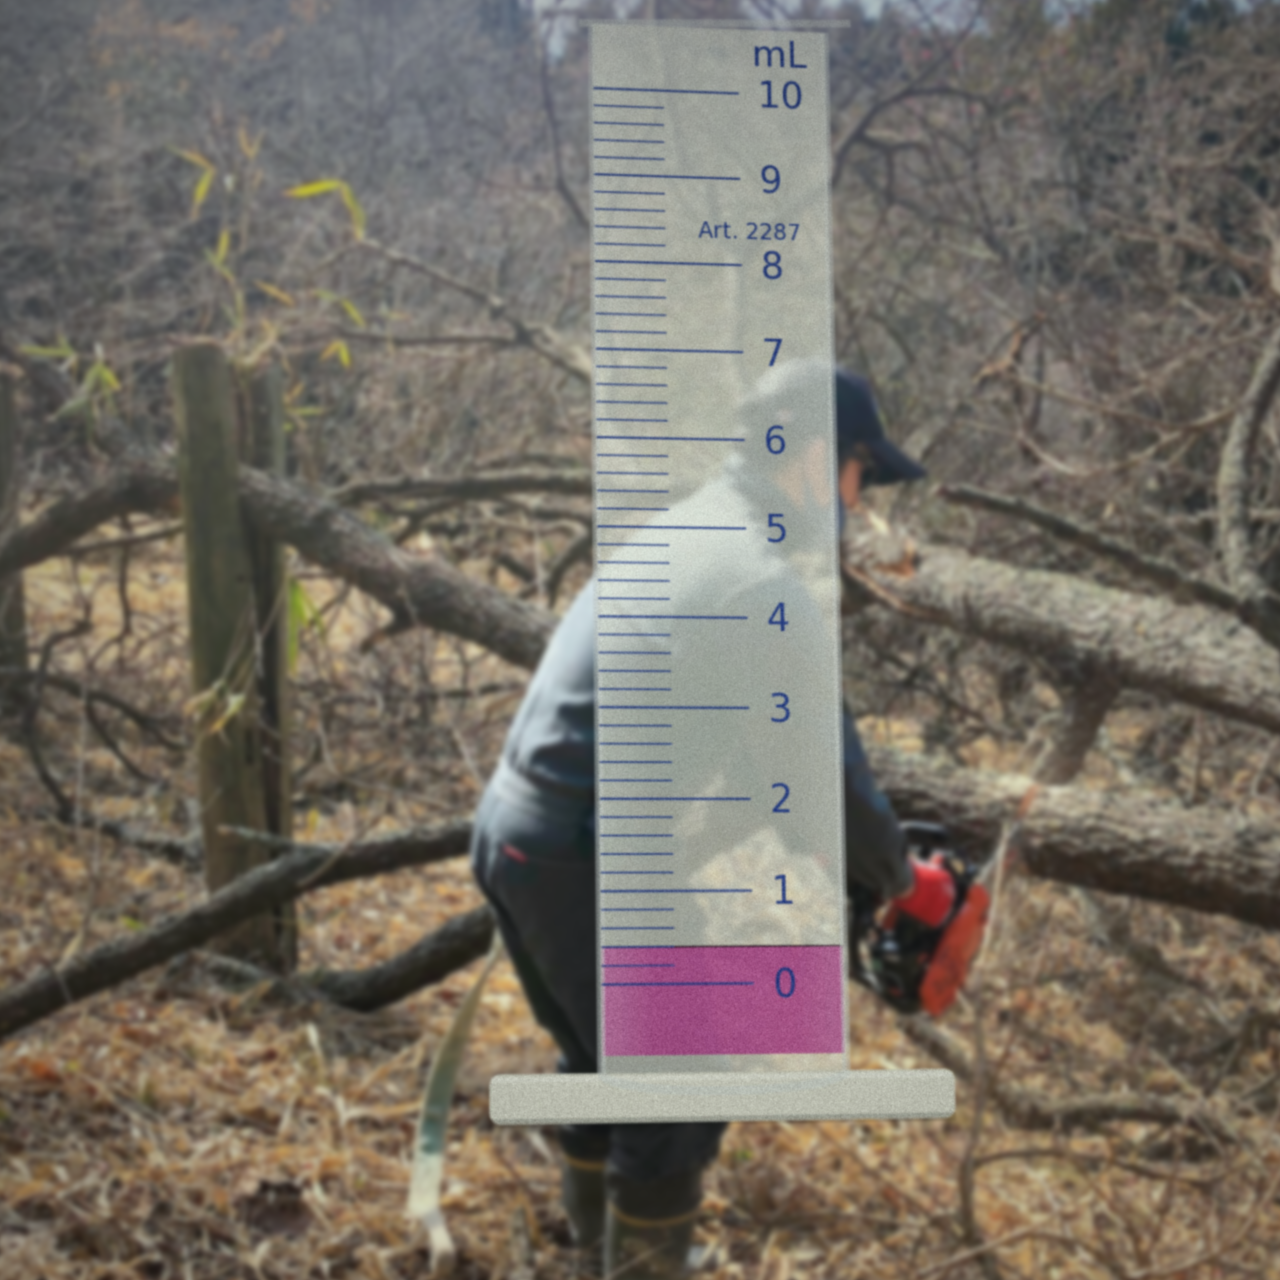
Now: 0.4,mL
